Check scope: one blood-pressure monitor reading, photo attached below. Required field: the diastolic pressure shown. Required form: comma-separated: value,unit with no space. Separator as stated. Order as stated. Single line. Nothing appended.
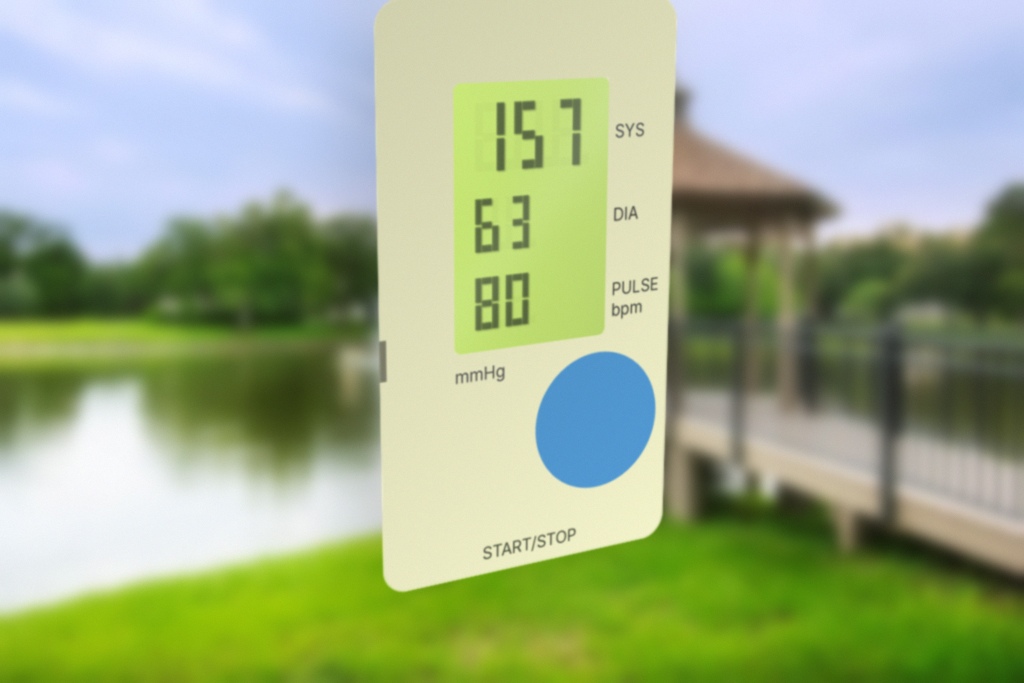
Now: 63,mmHg
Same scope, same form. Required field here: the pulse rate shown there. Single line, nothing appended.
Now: 80,bpm
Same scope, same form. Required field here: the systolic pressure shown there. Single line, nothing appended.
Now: 157,mmHg
